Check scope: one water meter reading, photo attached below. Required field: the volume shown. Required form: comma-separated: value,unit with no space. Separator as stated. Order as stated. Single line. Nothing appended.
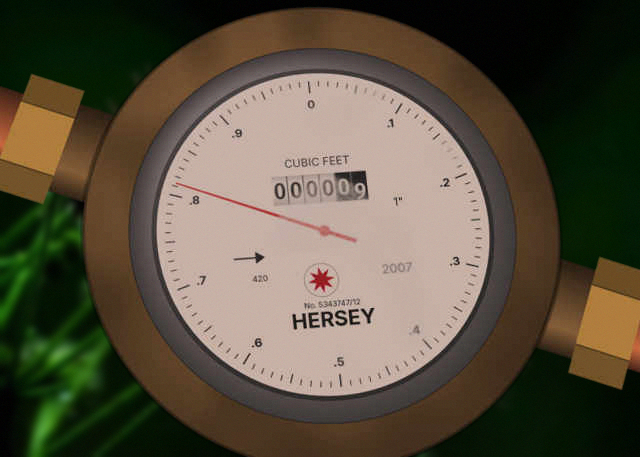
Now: 8.81,ft³
